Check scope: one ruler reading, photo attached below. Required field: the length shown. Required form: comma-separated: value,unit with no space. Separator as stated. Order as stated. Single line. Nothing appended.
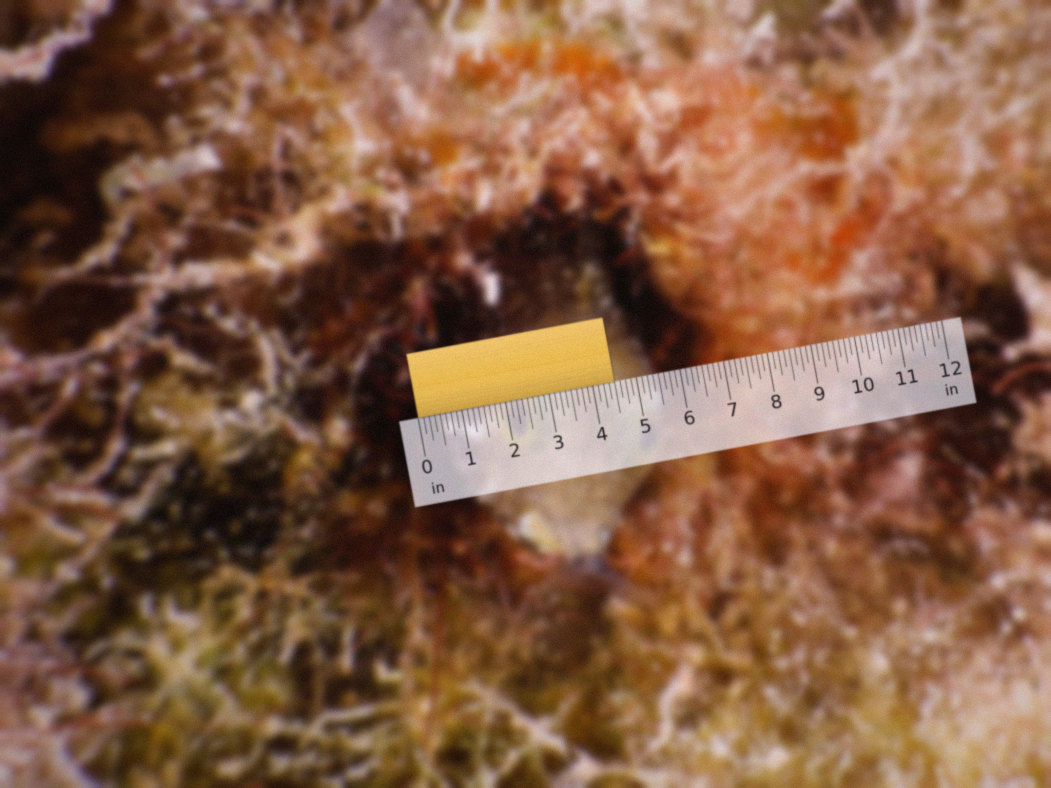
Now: 4.5,in
